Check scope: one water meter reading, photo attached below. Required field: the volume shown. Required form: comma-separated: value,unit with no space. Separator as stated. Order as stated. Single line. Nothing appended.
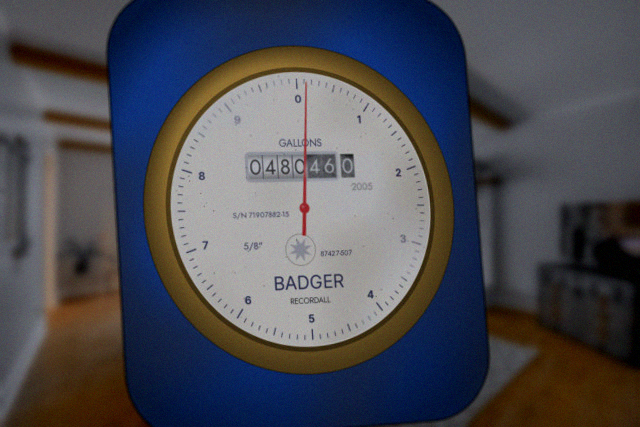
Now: 480460.1,gal
